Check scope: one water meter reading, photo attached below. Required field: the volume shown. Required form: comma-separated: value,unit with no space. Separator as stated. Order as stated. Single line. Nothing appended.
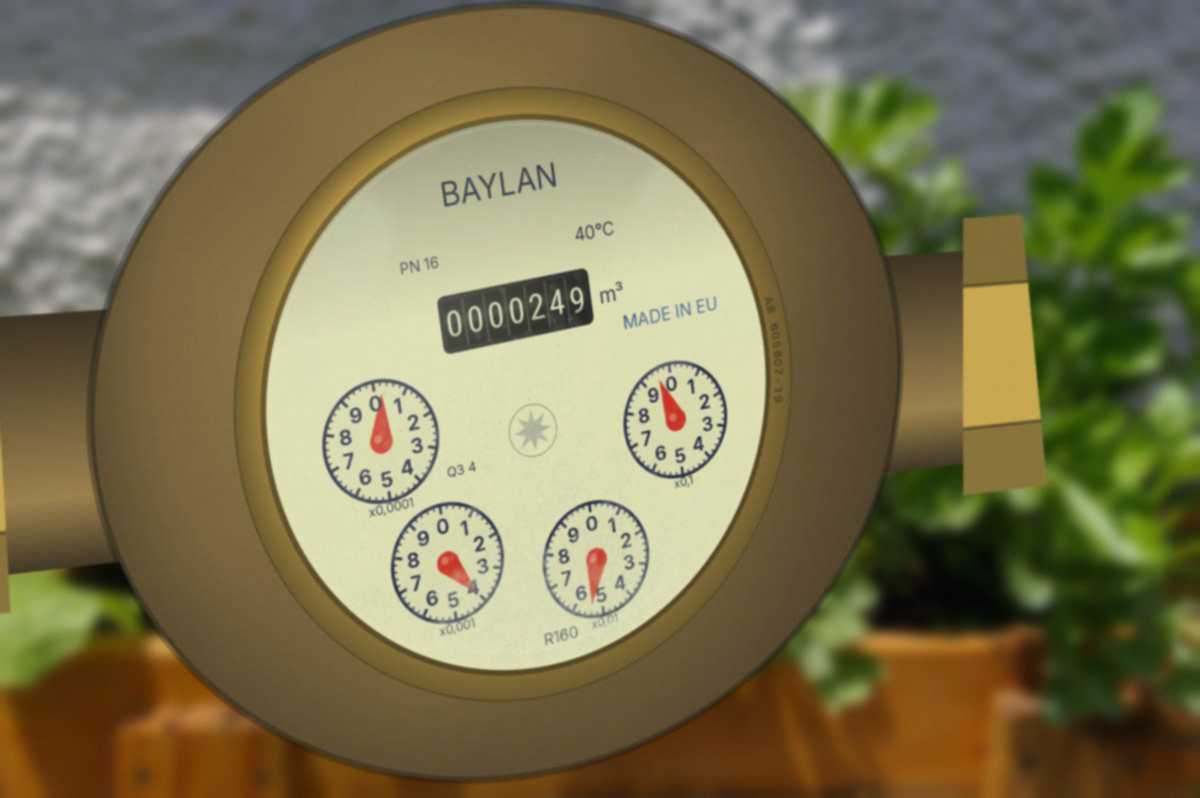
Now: 248.9540,m³
